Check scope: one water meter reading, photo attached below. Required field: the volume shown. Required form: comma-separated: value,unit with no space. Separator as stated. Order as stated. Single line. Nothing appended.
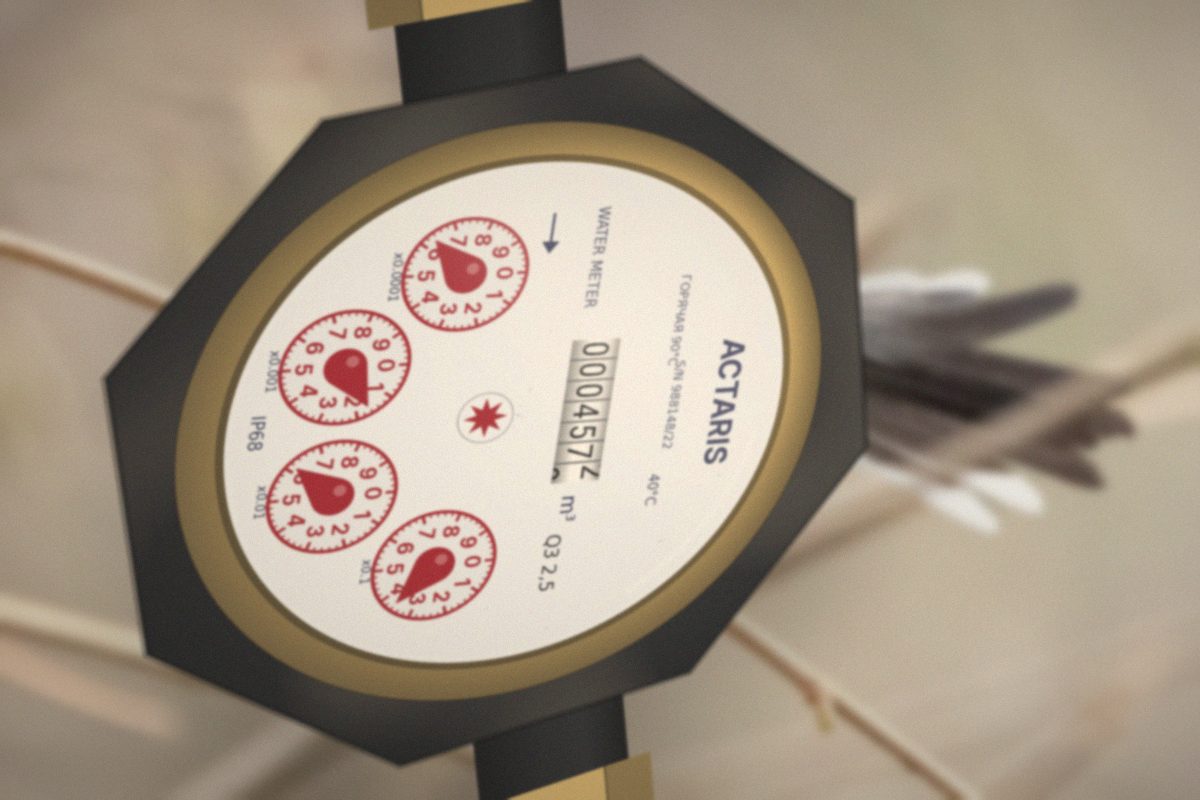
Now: 4572.3616,m³
